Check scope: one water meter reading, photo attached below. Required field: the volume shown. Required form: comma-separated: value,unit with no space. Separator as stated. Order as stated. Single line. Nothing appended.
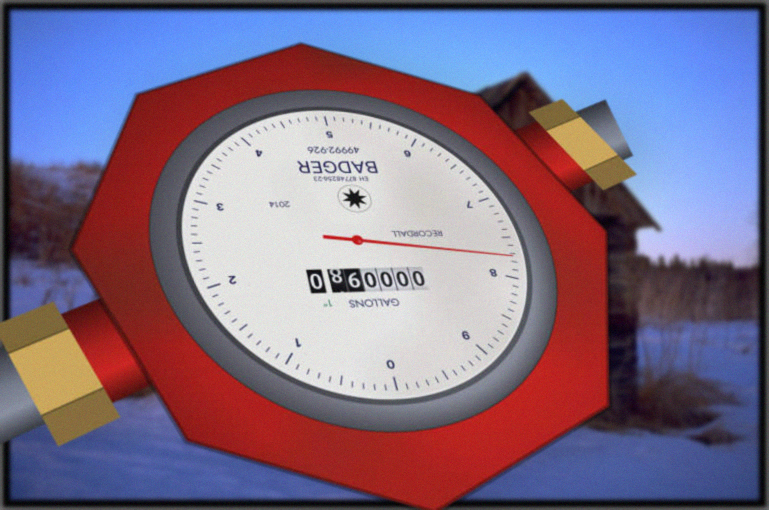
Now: 977.7,gal
